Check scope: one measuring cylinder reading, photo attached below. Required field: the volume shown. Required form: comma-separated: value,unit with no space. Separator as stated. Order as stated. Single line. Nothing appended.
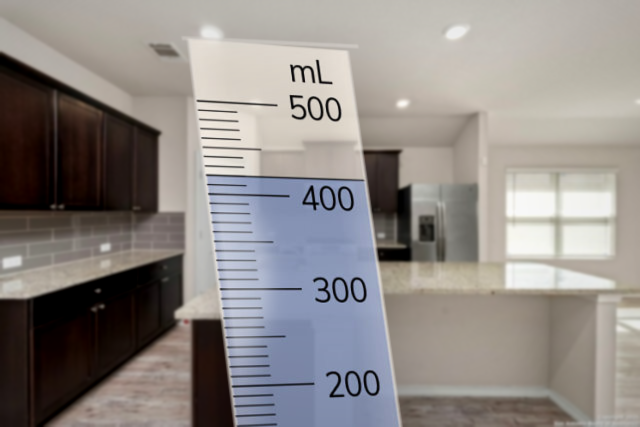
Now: 420,mL
